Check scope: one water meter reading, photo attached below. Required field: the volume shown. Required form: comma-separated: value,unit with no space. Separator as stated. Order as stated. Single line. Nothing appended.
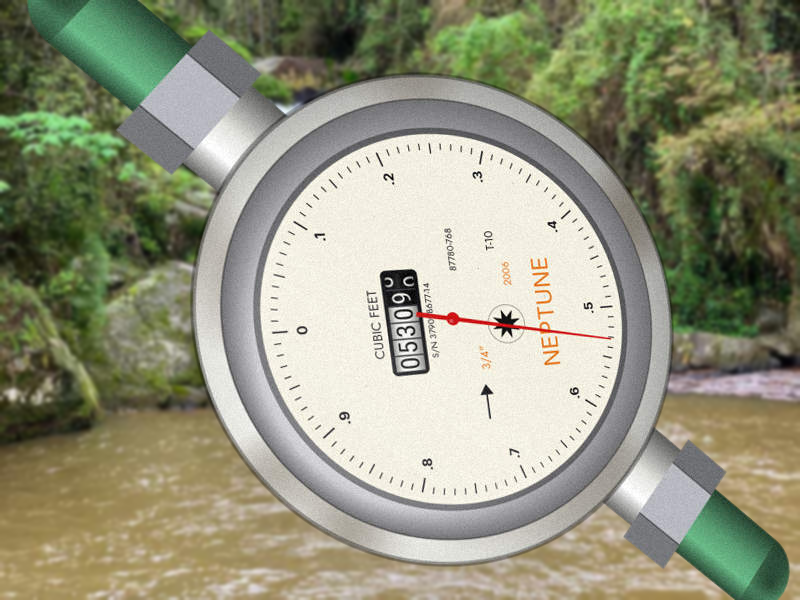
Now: 53098.53,ft³
